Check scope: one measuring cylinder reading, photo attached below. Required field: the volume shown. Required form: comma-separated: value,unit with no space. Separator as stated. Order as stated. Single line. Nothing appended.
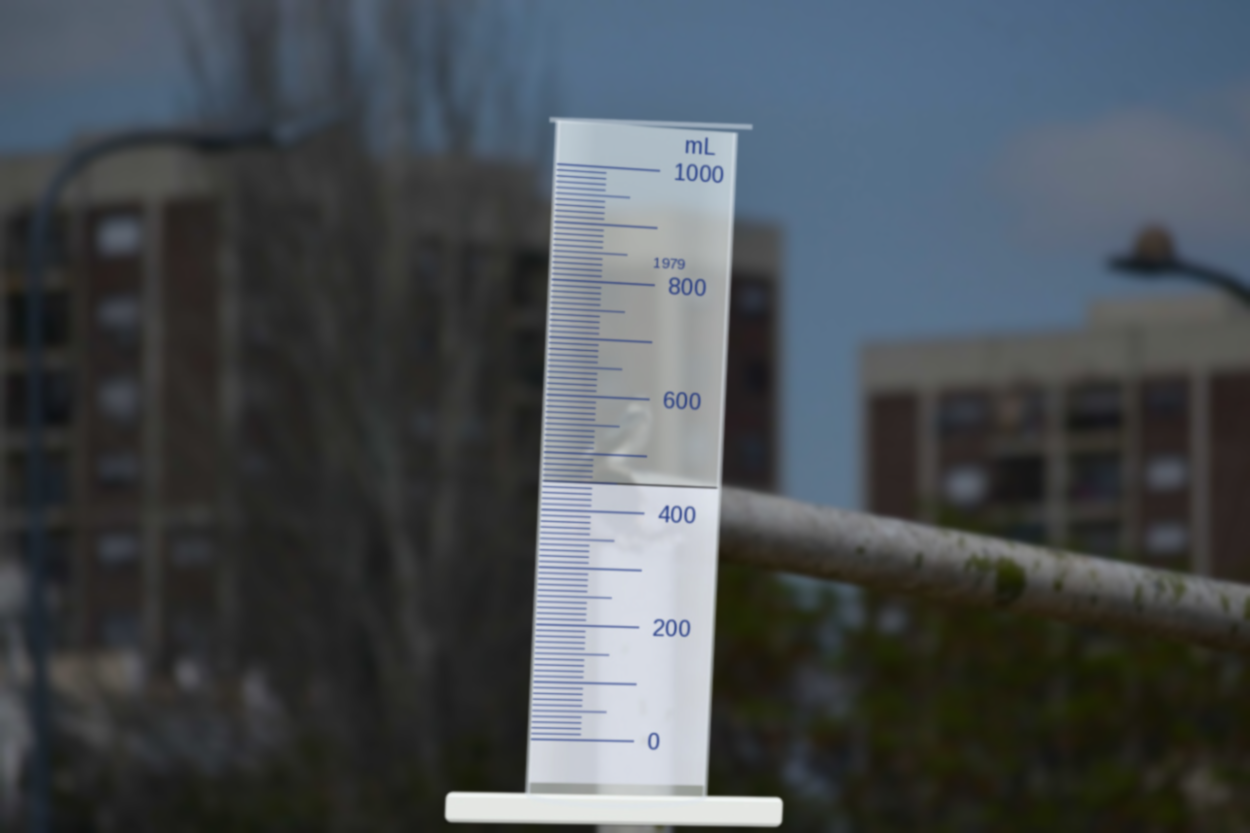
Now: 450,mL
